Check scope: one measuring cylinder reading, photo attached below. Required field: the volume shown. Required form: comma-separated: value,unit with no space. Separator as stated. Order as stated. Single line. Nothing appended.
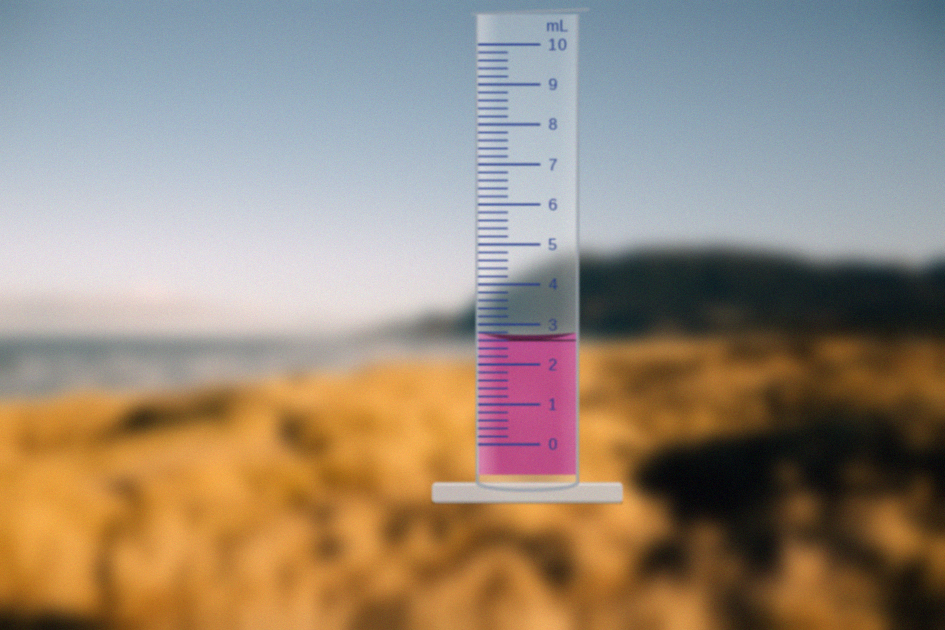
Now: 2.6,mL
